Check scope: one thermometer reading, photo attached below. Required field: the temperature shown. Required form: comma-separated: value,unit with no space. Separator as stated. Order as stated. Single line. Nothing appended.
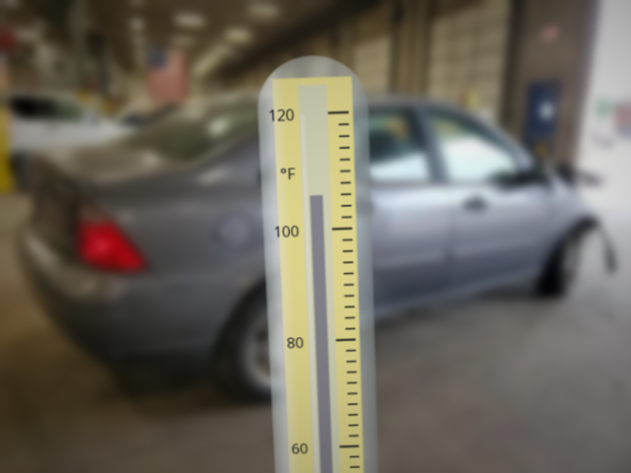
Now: 106,°F
